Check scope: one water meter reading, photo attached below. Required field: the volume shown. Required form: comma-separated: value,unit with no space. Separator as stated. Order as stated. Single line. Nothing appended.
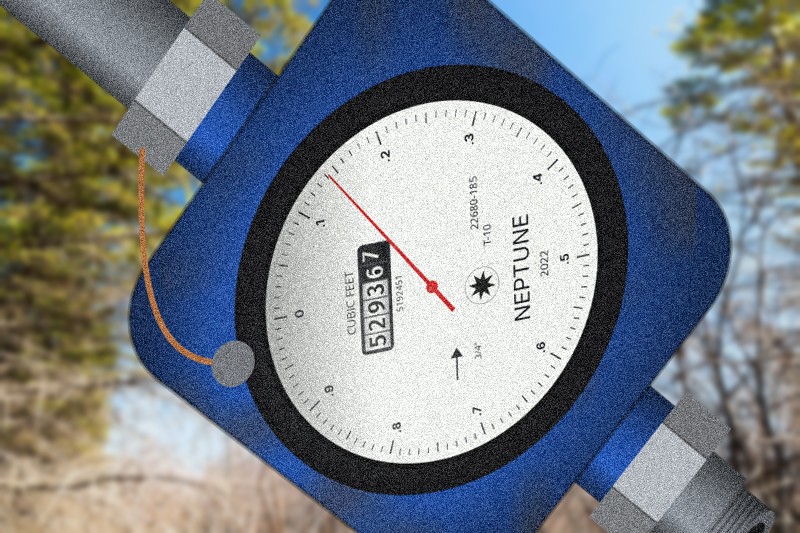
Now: 529367.14,ft³
